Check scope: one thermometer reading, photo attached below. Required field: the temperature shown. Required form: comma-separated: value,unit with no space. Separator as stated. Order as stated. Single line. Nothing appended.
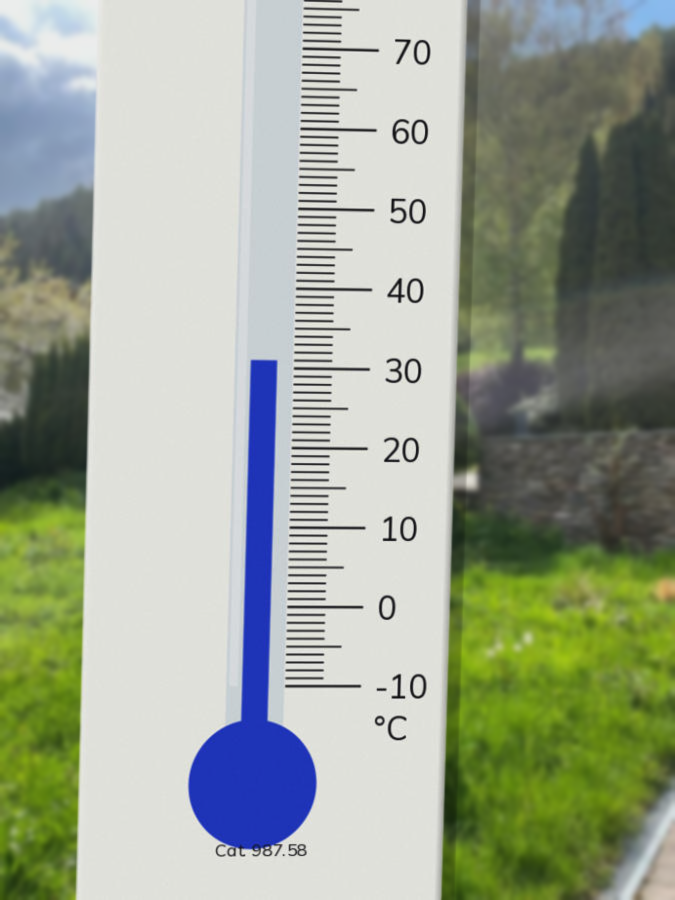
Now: 31,°C
